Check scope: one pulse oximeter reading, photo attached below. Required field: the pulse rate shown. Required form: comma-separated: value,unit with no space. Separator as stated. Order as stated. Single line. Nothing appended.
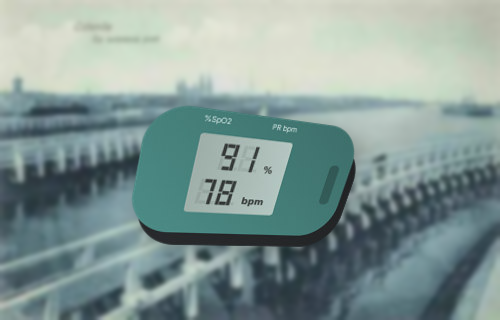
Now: 78,bpm
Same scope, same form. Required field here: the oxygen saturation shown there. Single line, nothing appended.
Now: 91,%
